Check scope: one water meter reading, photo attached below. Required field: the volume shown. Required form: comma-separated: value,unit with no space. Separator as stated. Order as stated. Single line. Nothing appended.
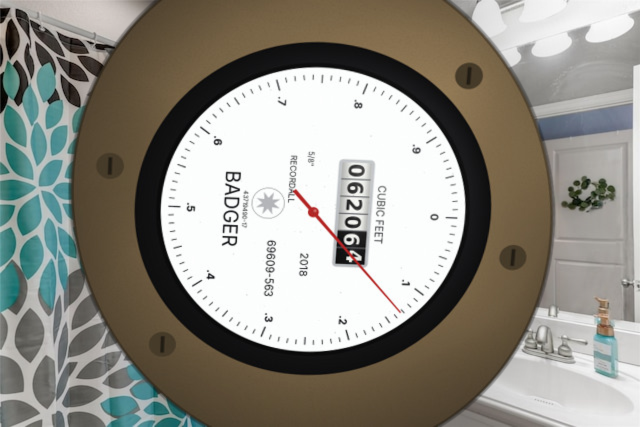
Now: 62064.13,ft³
